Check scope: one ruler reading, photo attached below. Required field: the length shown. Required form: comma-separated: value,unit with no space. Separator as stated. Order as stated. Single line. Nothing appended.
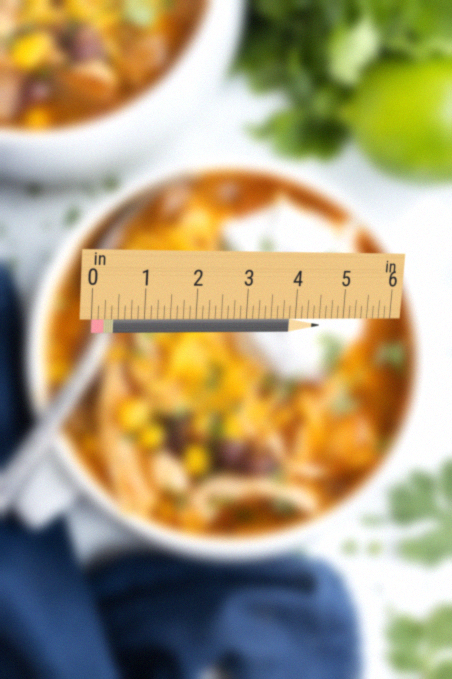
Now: 4.5,in
